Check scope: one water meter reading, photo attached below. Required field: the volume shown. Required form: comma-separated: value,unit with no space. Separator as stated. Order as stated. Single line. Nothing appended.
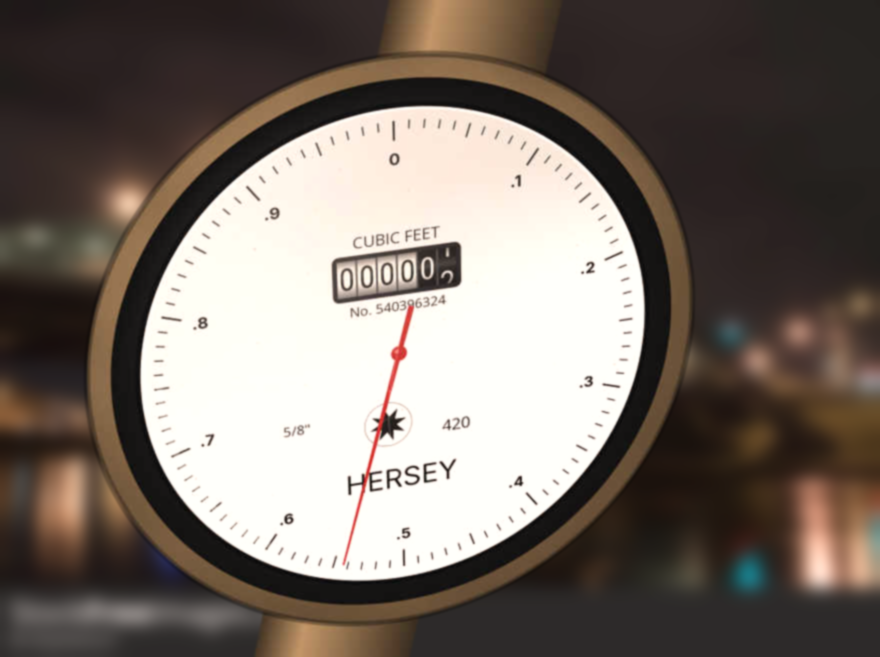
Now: 1.54,ft³
